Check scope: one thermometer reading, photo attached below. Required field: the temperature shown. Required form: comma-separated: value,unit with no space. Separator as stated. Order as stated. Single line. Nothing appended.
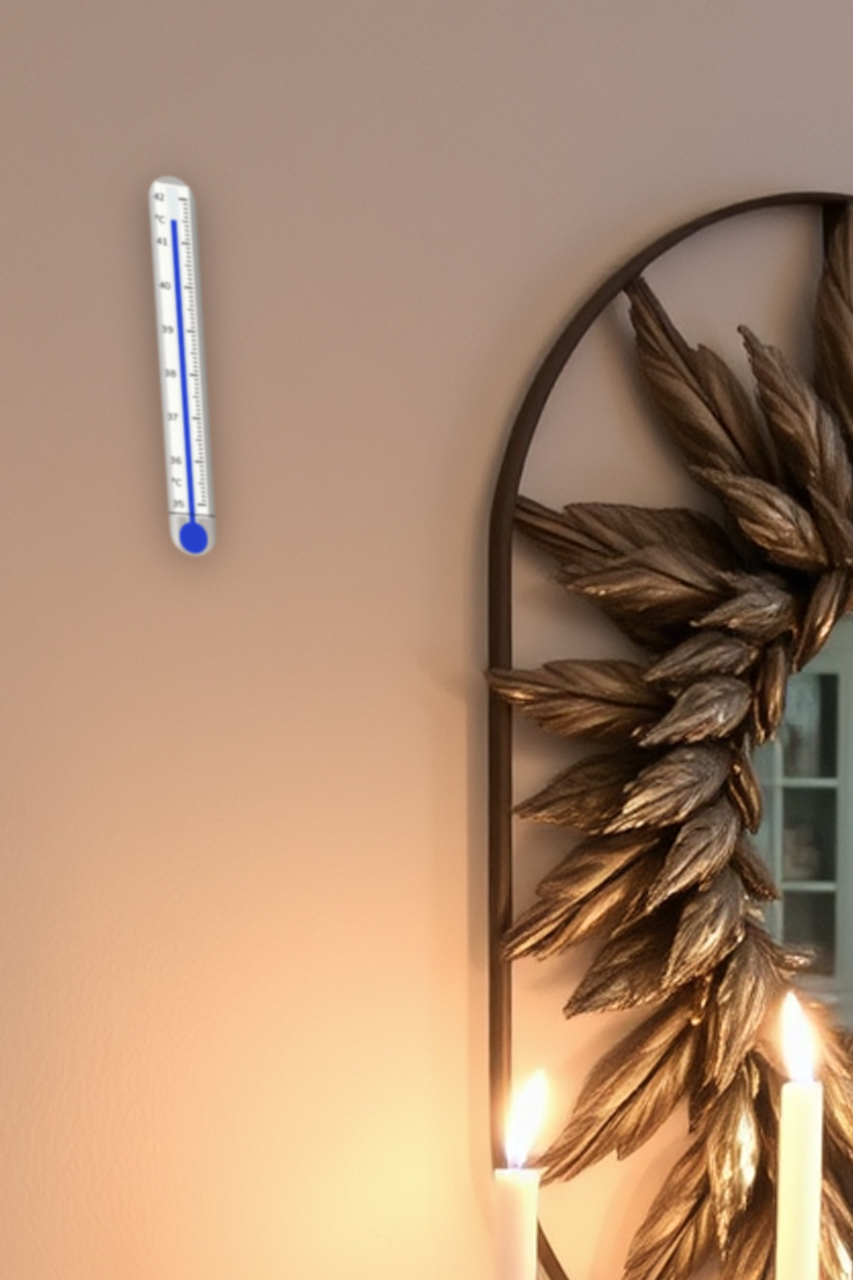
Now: 41.5,°C
